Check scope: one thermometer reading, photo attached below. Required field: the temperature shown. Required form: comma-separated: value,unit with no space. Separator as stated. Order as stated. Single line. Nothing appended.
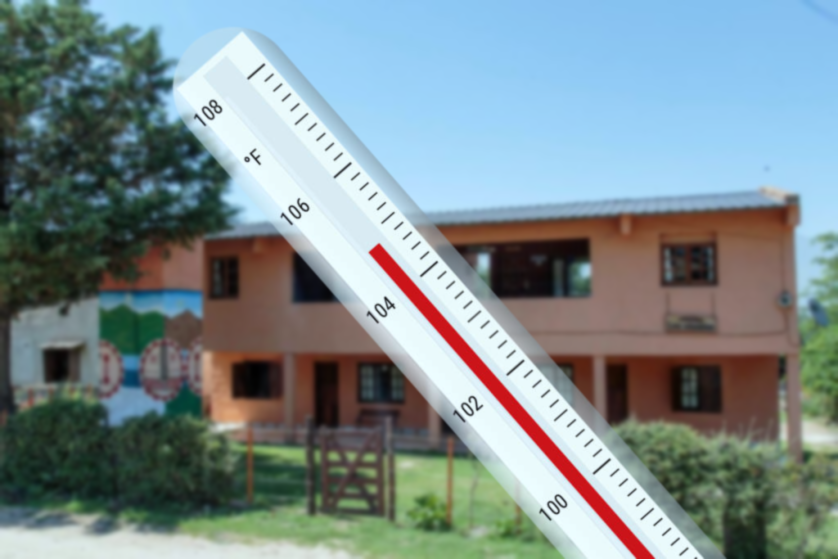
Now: 104.8,°F
